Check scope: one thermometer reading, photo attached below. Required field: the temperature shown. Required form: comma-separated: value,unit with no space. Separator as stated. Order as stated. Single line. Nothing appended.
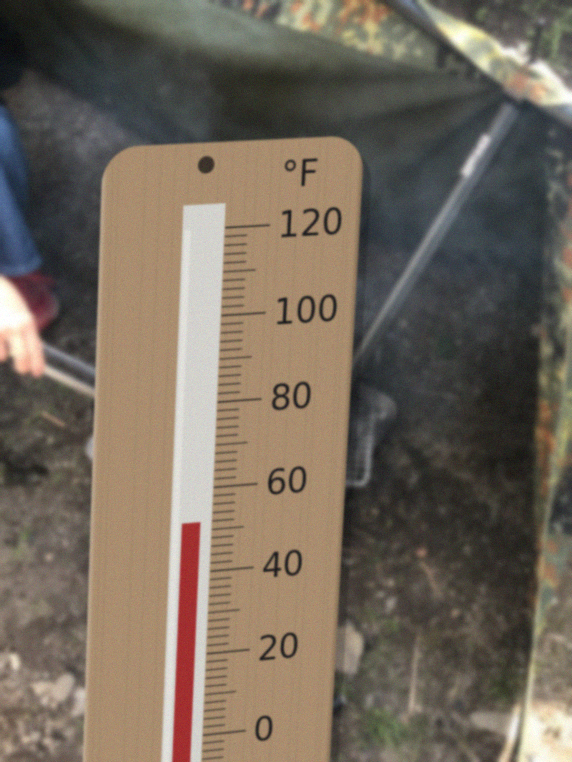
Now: 52,°F
